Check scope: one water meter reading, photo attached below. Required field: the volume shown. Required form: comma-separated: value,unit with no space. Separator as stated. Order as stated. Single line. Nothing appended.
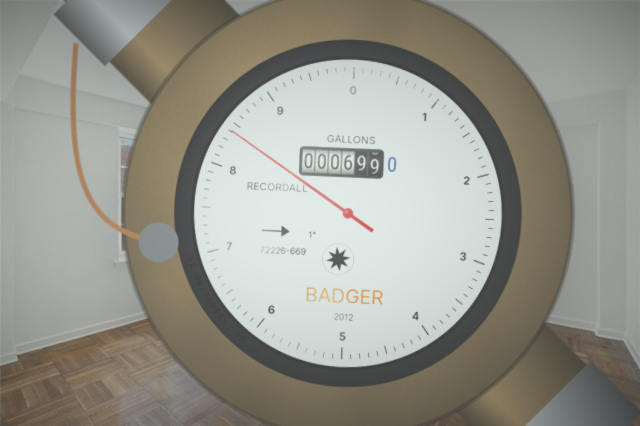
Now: 6988.4,gal
